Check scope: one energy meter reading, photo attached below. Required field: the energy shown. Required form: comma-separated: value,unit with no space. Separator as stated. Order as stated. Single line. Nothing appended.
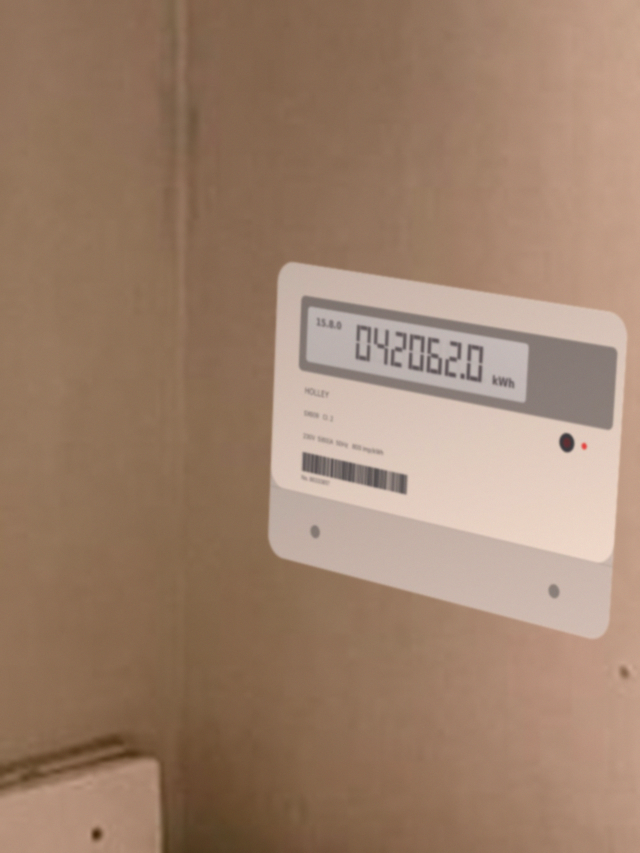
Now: 42062.0,kWh
